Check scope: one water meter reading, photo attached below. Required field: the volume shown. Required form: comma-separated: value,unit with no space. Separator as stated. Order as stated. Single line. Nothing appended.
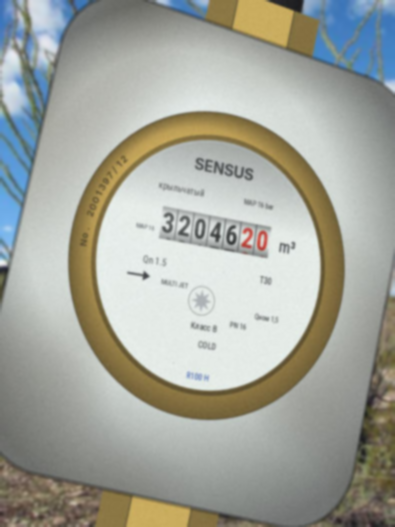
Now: 32046.20,m³
